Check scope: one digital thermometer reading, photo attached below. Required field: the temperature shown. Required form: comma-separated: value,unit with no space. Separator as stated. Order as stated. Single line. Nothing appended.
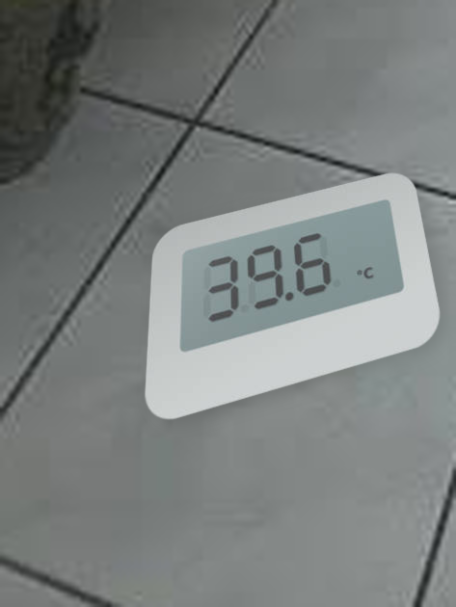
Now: 39.6,°C
